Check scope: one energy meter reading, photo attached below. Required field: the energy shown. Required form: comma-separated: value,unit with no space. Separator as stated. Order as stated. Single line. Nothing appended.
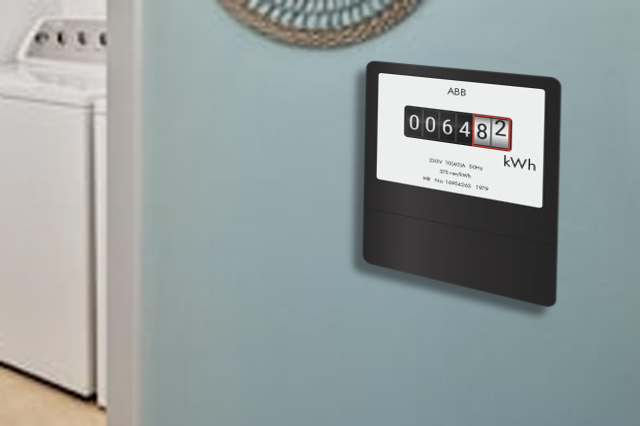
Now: 64.82,kWh
